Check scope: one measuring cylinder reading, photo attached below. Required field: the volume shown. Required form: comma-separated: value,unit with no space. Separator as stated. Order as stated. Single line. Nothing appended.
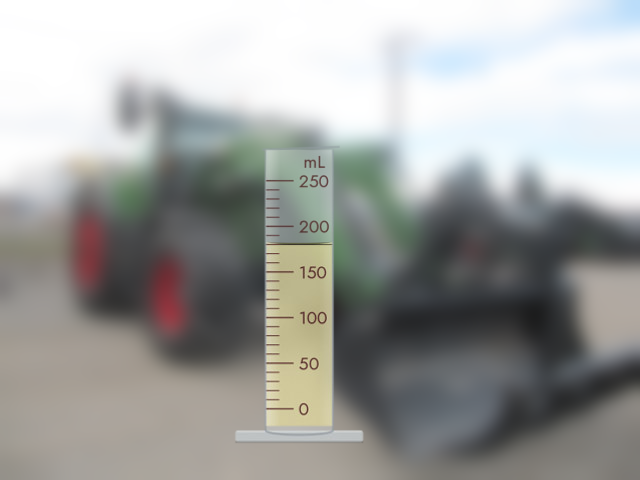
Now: 180,mL
